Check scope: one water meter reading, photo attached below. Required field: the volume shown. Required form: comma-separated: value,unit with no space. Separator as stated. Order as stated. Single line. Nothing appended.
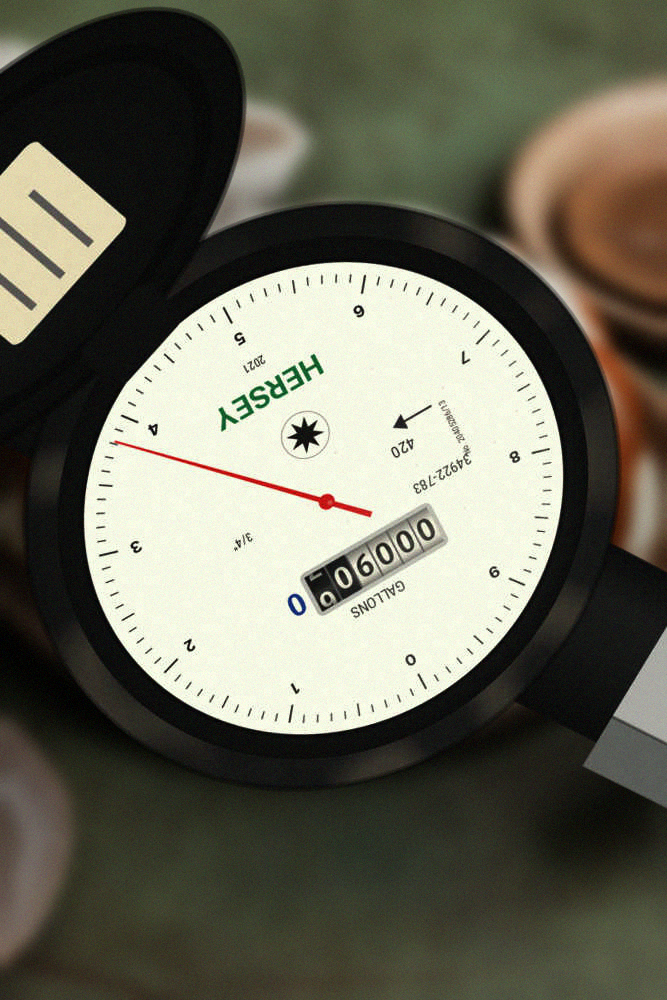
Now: 9063.8,gal
